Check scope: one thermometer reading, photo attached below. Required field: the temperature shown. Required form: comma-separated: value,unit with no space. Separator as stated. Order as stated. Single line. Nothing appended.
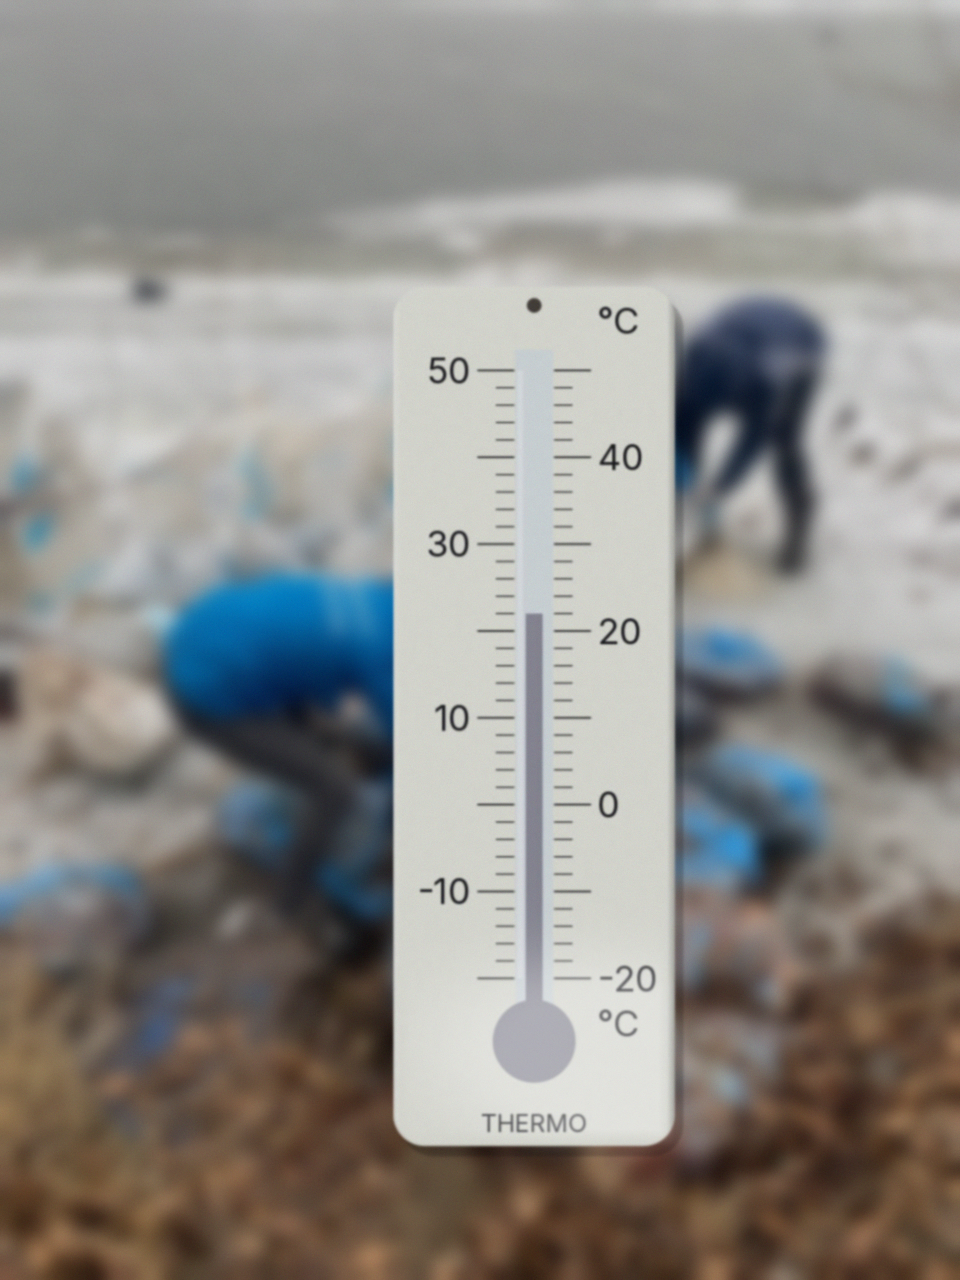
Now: 22,°C
